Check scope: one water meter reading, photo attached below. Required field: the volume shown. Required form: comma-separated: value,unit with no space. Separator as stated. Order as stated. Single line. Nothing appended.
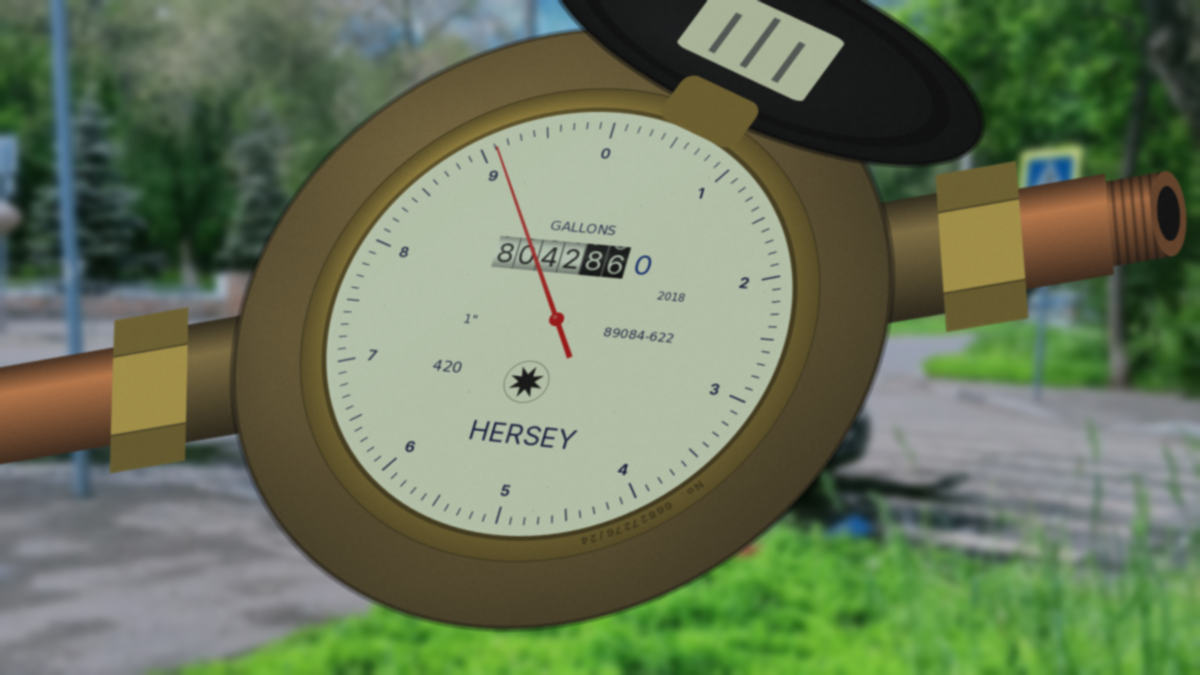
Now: 8042859.1,gal
